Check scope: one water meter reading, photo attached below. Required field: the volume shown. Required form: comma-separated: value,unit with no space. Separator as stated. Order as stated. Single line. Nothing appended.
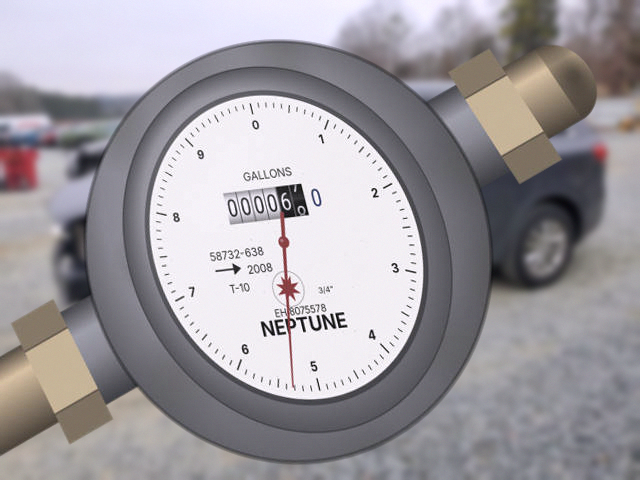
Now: 675.3,gal
